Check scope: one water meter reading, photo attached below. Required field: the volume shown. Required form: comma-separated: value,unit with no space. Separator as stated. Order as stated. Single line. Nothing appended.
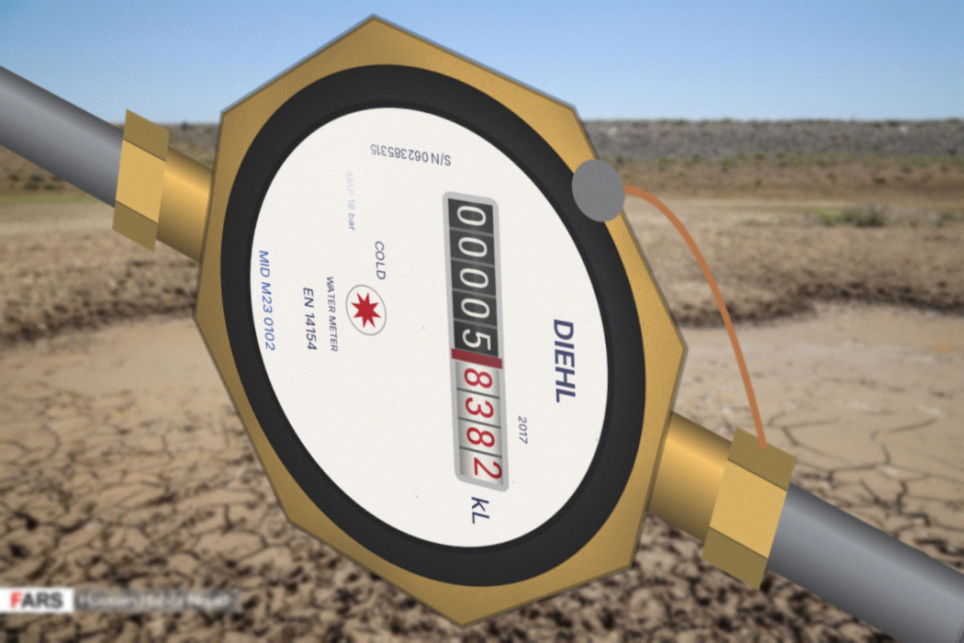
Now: 5.8382,kL
